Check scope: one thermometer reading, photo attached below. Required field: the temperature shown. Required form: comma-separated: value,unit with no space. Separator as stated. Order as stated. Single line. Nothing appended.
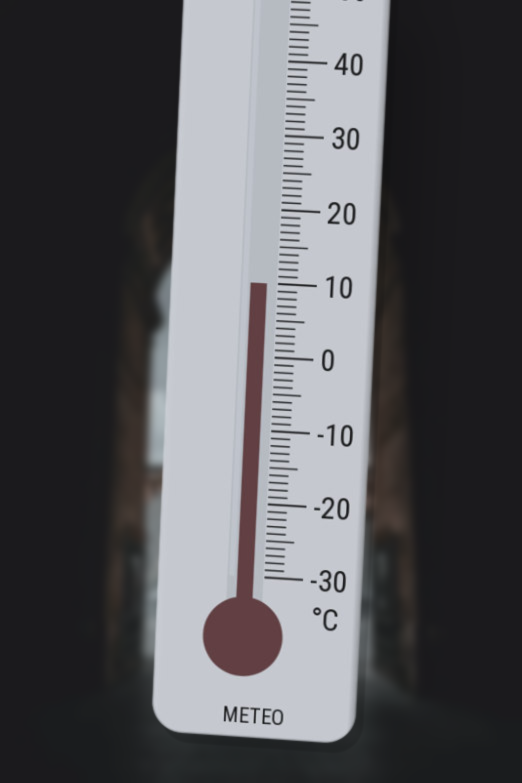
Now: 10,°C
